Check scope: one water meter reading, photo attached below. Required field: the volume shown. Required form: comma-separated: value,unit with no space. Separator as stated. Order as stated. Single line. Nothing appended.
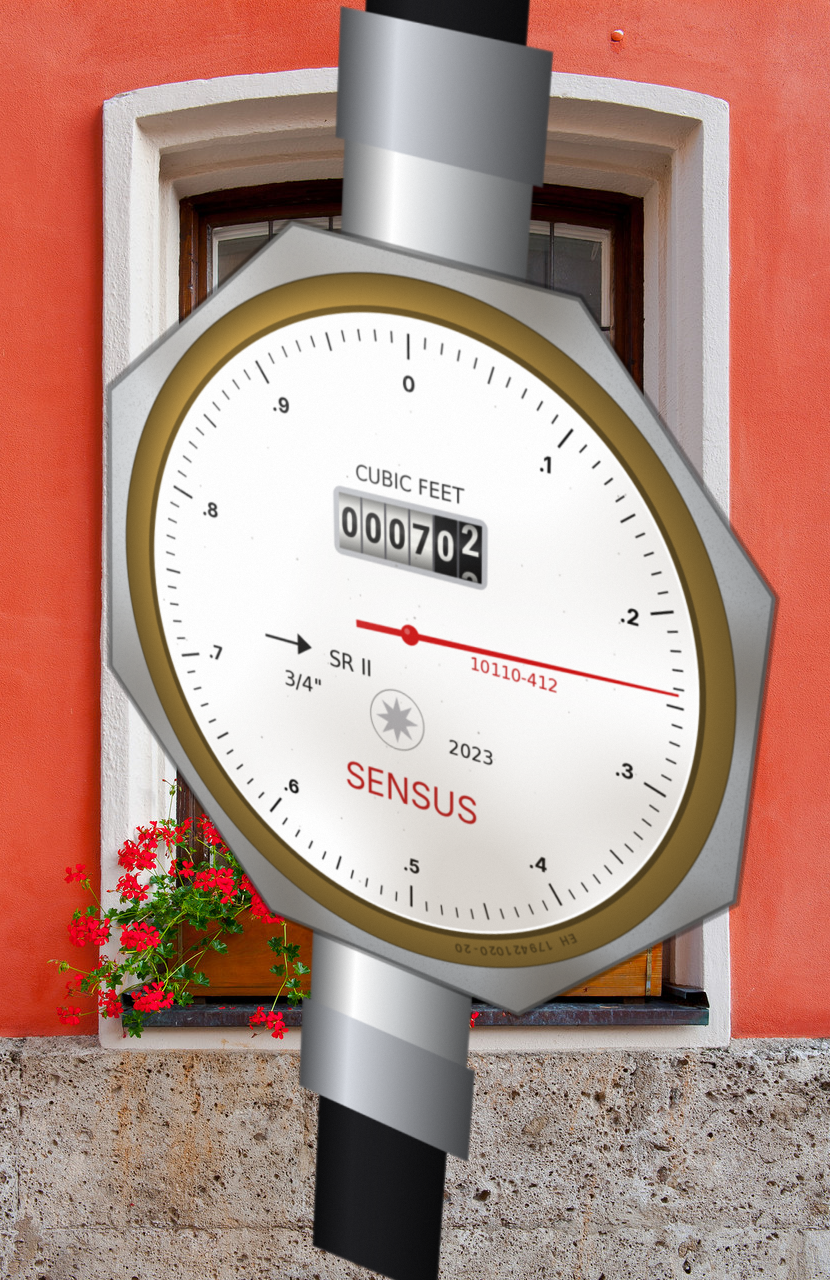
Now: 702.24,ft³
